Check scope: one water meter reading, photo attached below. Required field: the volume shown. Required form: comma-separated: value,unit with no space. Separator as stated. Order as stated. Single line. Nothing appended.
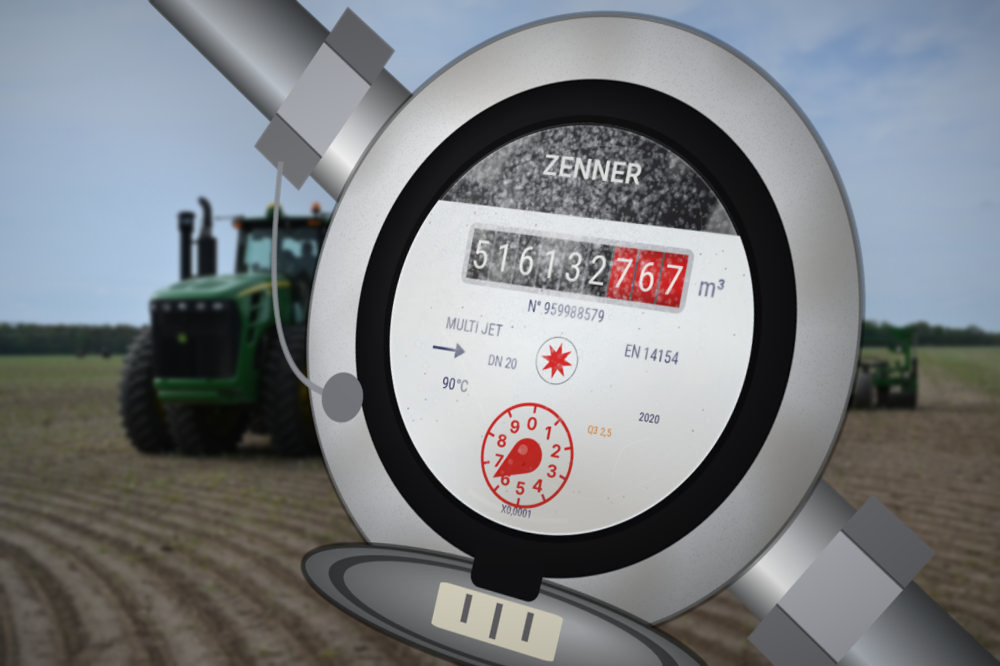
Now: 516132.7676,m³
